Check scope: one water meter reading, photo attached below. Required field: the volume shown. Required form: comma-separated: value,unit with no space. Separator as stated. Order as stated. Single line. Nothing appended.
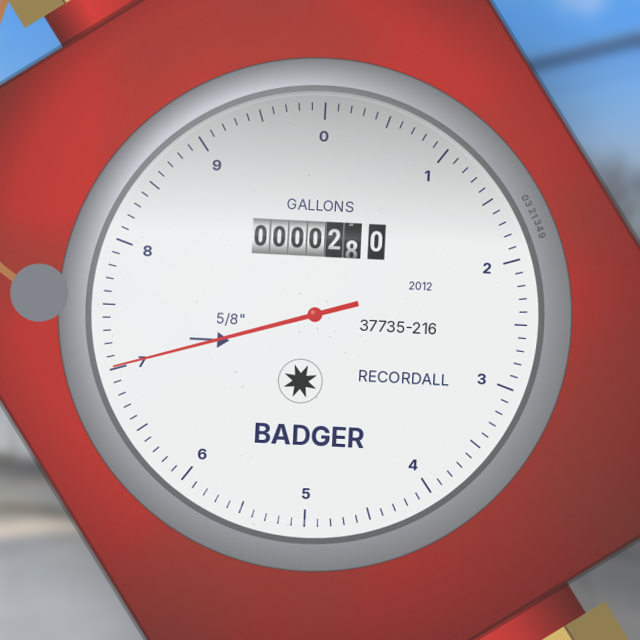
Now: 277.0,gal
